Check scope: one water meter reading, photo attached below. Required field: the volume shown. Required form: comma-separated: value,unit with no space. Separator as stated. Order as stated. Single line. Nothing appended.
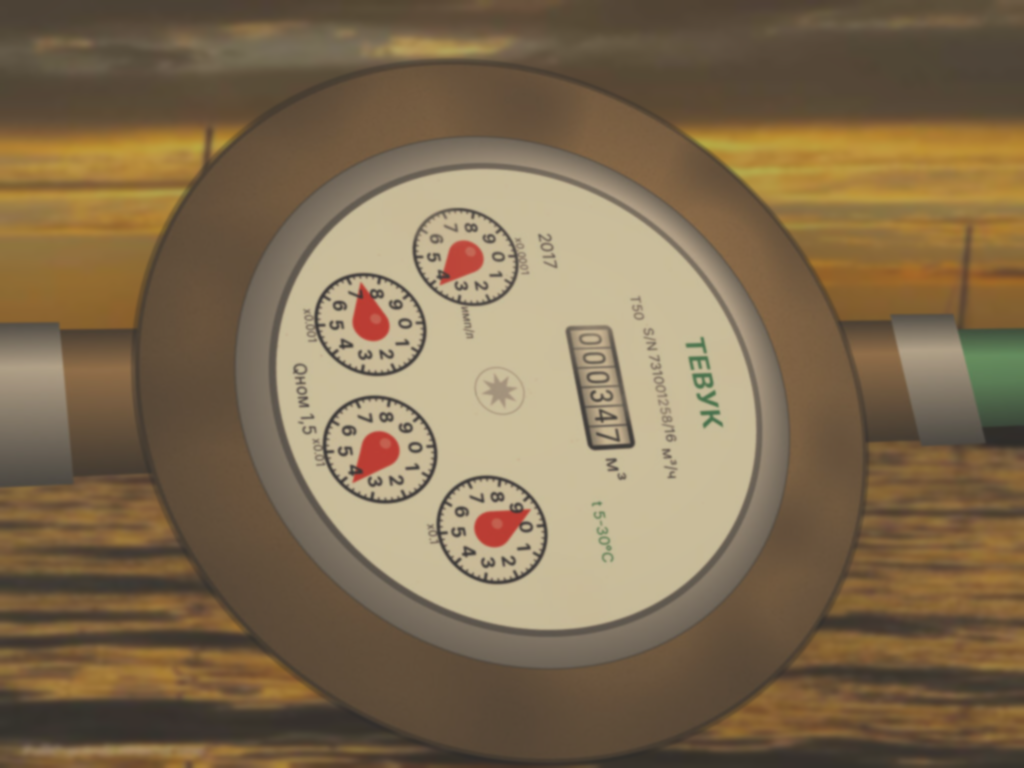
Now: 346.9373,m³
